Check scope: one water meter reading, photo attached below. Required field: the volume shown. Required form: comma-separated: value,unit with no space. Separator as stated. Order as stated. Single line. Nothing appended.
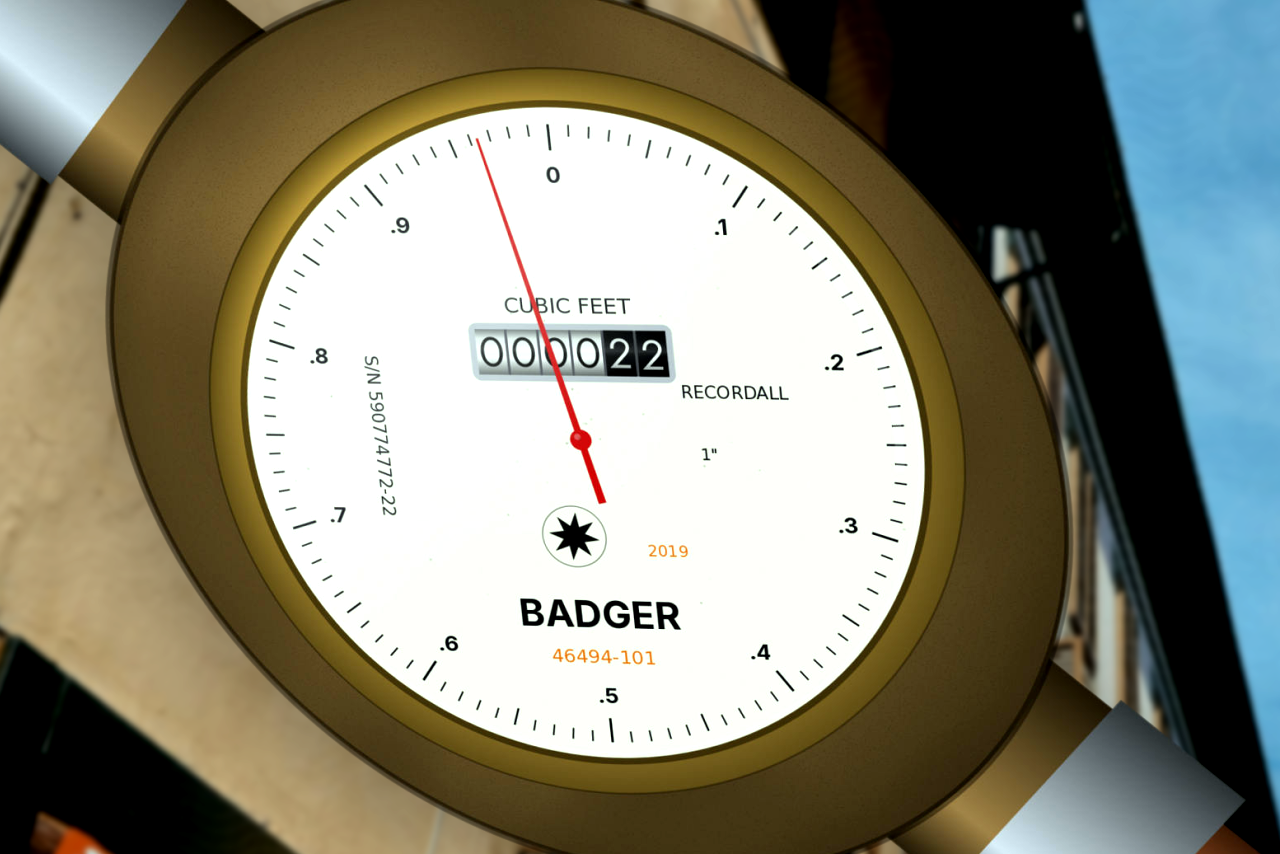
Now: 21.96,ft³
